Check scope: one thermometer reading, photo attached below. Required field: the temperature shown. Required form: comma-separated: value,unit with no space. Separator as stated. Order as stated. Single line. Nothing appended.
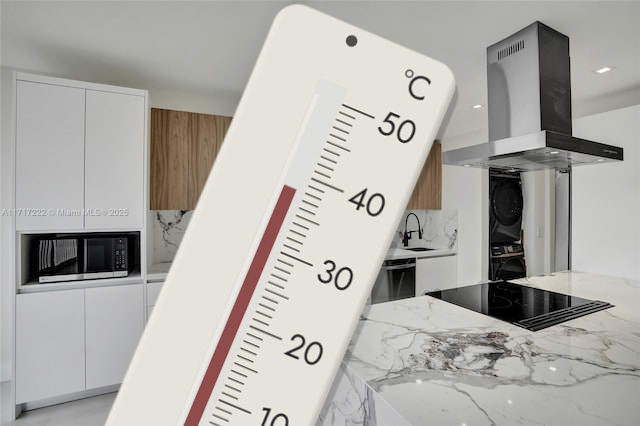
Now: 38,°C
